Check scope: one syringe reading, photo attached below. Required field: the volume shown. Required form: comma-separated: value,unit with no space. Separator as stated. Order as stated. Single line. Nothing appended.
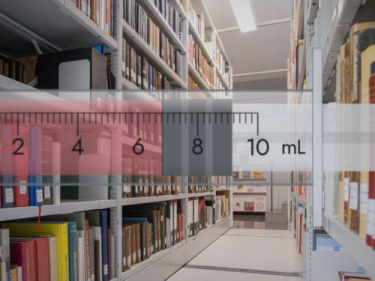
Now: 6.8,mL
